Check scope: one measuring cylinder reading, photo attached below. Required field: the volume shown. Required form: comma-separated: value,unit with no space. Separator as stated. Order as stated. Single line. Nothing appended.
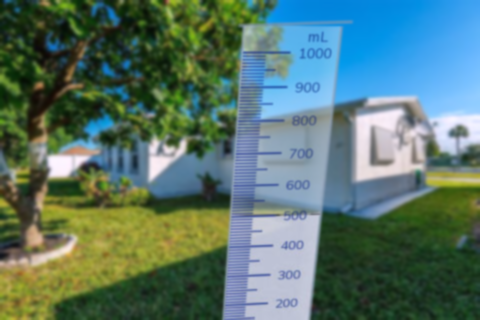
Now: 500,mL
